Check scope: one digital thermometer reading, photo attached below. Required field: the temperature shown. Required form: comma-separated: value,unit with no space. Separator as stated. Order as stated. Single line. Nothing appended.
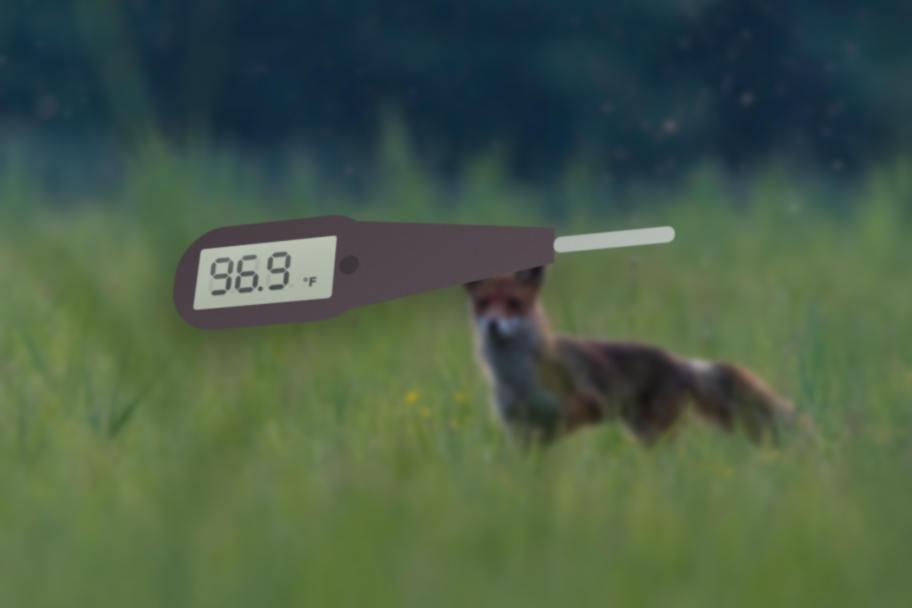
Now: 96.9,°F
